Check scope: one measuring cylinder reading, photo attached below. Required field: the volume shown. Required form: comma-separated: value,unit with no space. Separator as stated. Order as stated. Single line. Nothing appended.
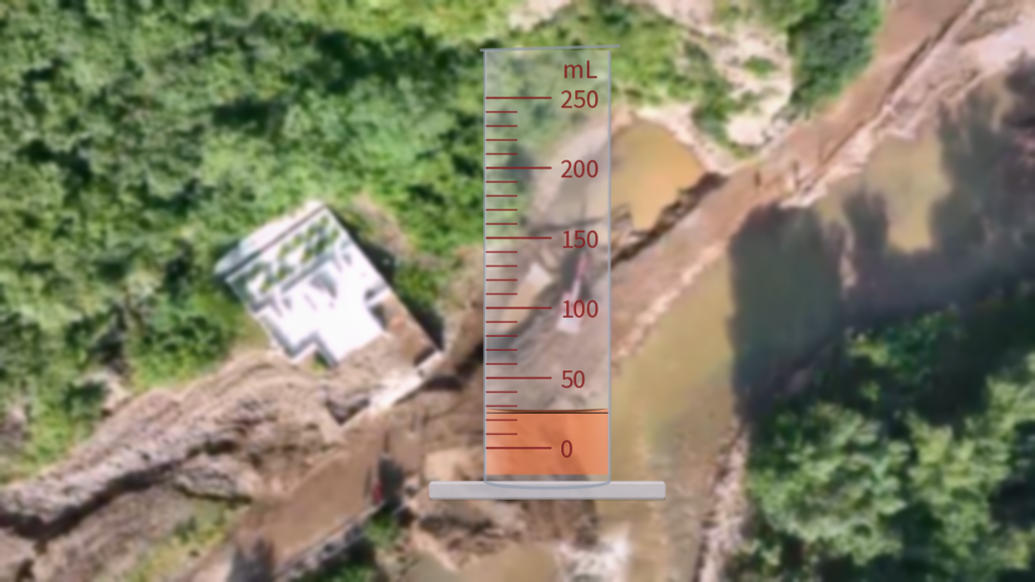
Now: 25,mL
